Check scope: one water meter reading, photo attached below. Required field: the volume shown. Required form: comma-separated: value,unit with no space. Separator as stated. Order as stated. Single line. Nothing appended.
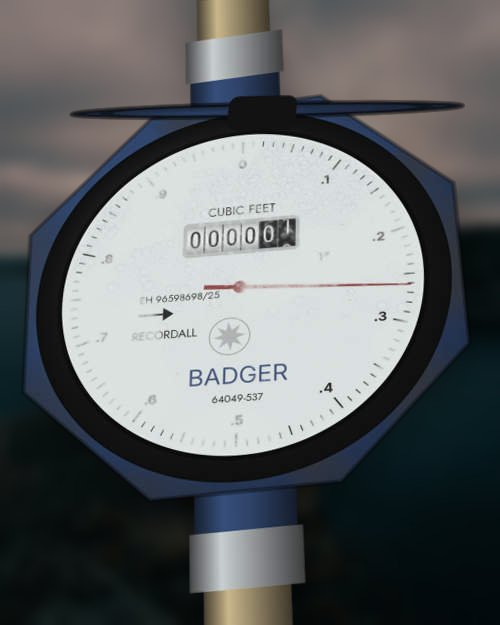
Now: 1.26,ft³
